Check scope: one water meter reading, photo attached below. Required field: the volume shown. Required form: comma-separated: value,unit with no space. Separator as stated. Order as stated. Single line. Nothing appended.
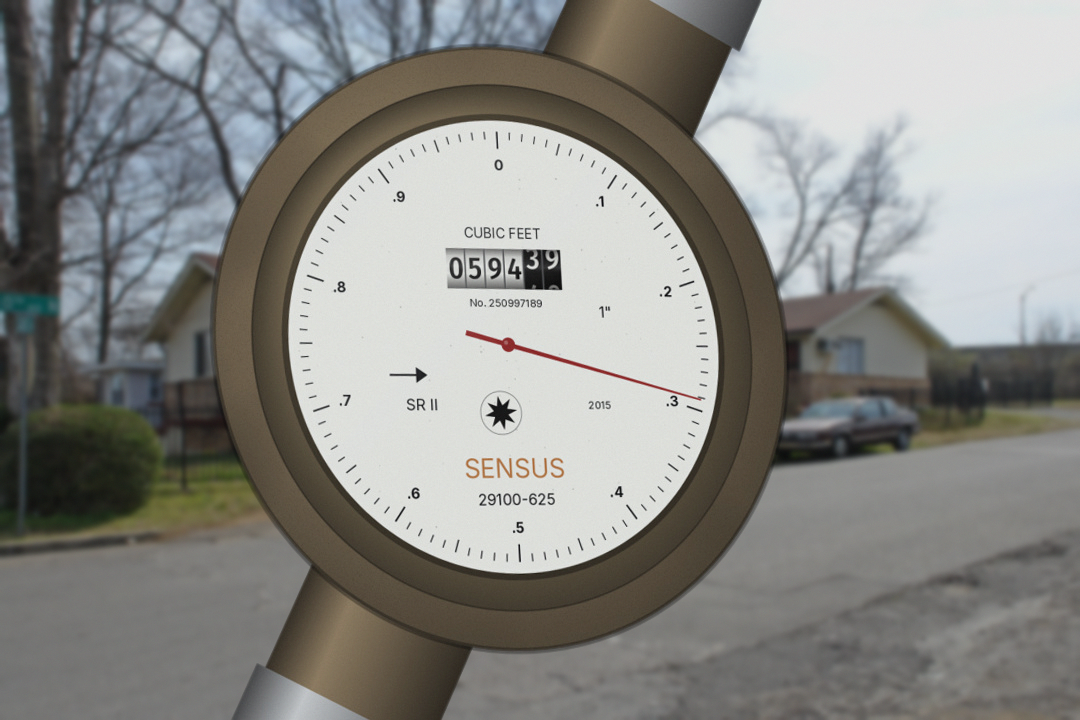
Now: 59439.29,ft³
